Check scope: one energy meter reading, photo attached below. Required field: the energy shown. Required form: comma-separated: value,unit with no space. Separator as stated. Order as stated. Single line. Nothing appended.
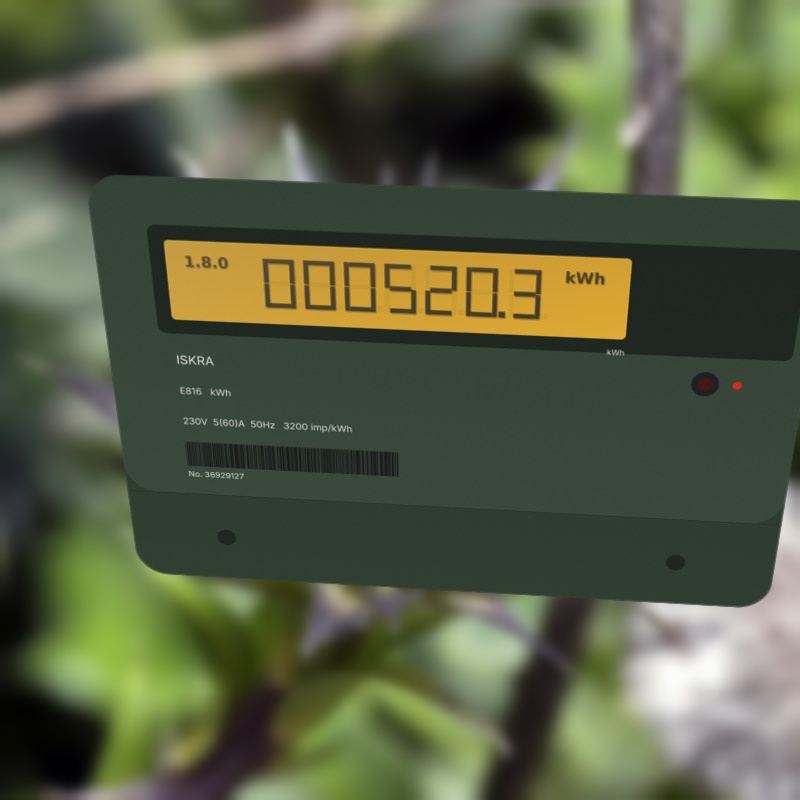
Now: 520.3,kWh
